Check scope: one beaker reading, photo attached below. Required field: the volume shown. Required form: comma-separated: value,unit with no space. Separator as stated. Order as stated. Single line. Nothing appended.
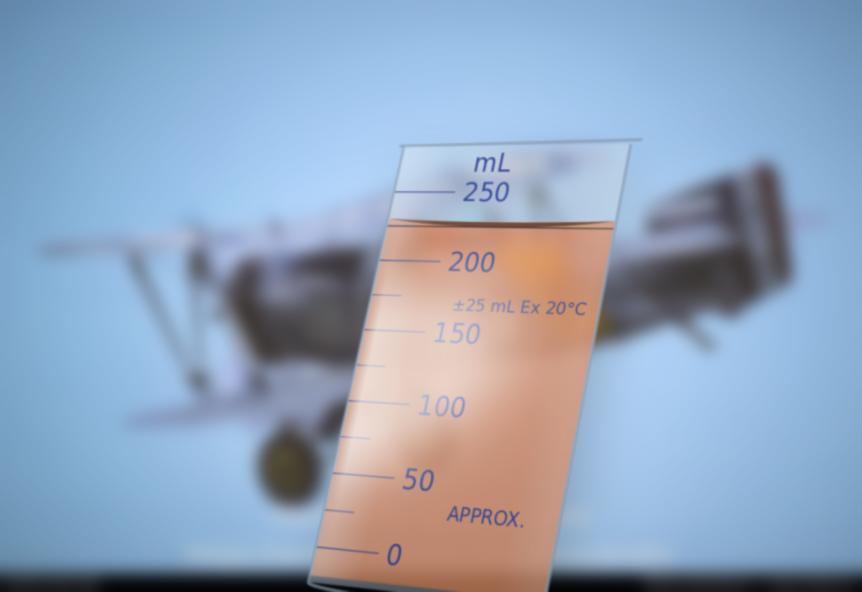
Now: 225,mL
